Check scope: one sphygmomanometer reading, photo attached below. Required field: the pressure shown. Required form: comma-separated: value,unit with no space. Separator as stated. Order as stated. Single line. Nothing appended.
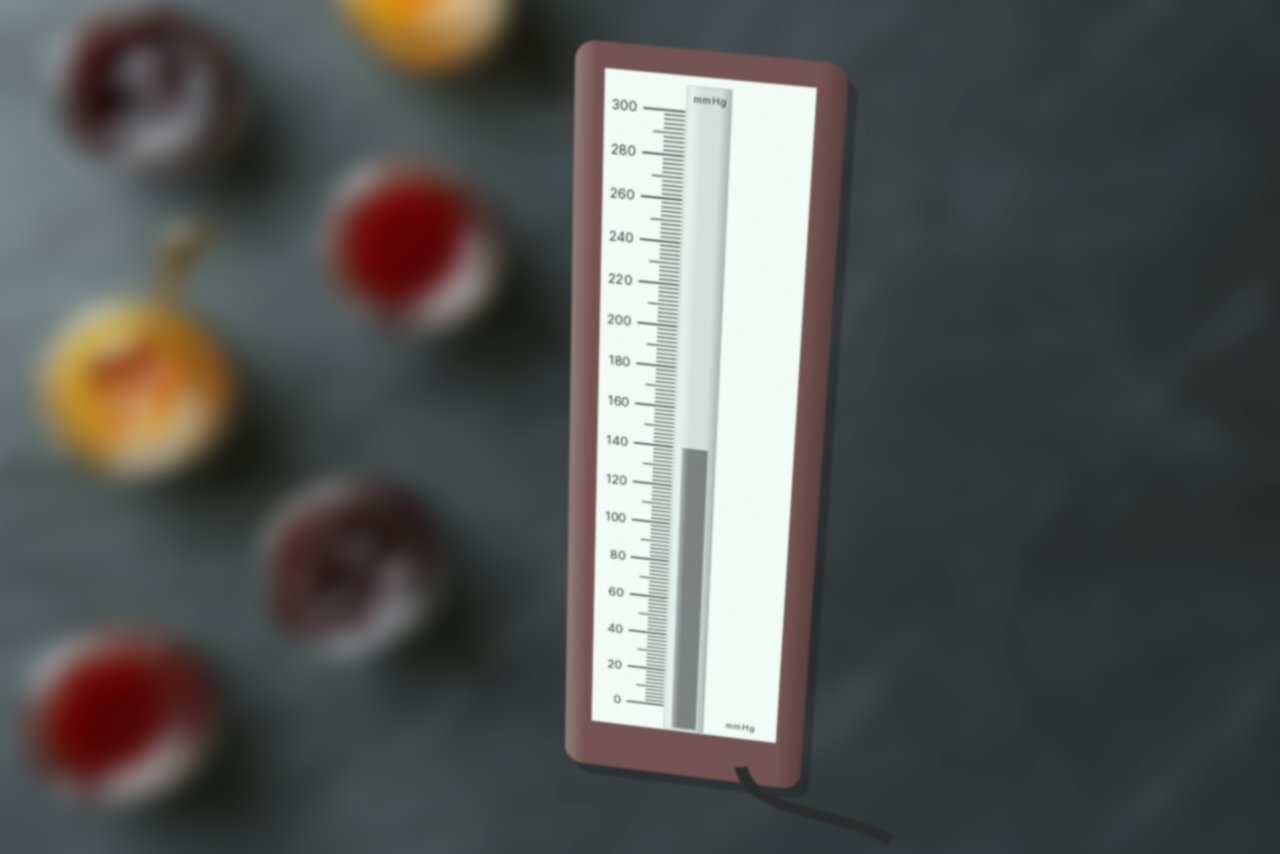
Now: 140,mmHg
